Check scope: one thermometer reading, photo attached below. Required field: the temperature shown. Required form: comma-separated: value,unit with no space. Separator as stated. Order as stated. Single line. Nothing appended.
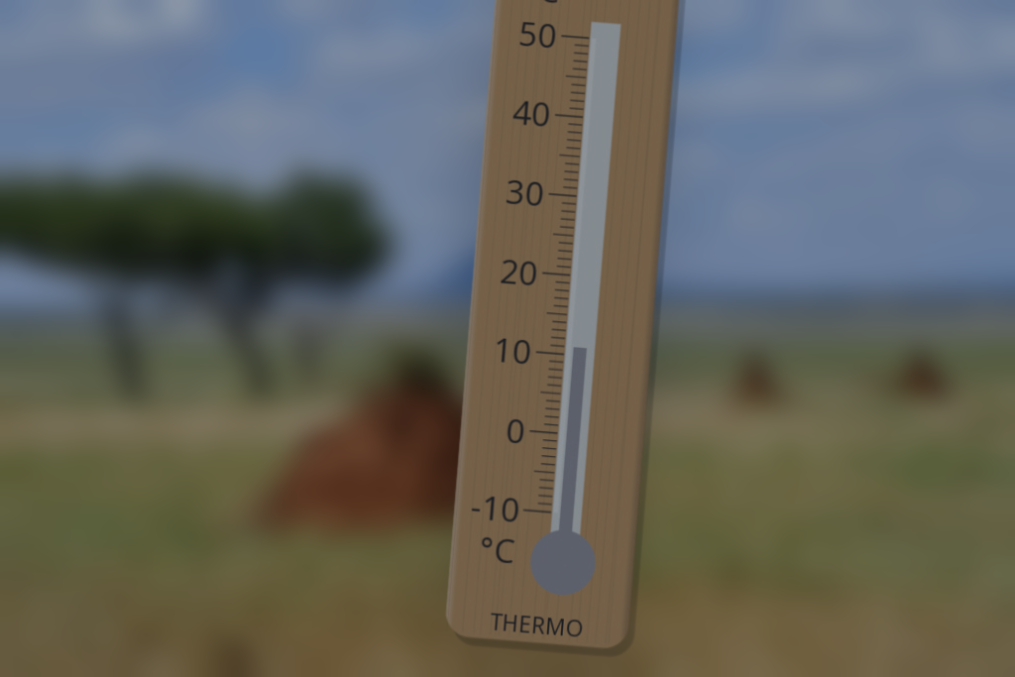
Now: 11,°C
